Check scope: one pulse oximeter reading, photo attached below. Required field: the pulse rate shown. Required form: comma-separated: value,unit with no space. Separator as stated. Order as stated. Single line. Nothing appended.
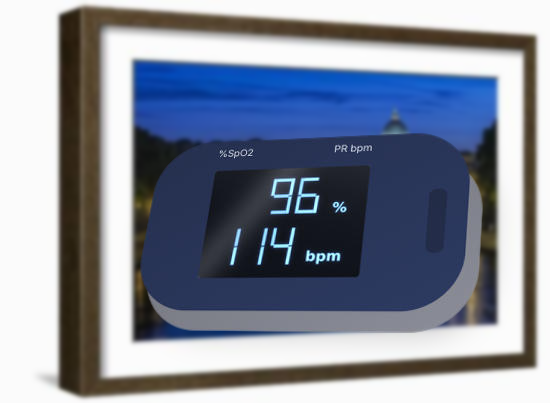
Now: 114,bpm
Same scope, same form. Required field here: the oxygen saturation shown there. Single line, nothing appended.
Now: 96,%
